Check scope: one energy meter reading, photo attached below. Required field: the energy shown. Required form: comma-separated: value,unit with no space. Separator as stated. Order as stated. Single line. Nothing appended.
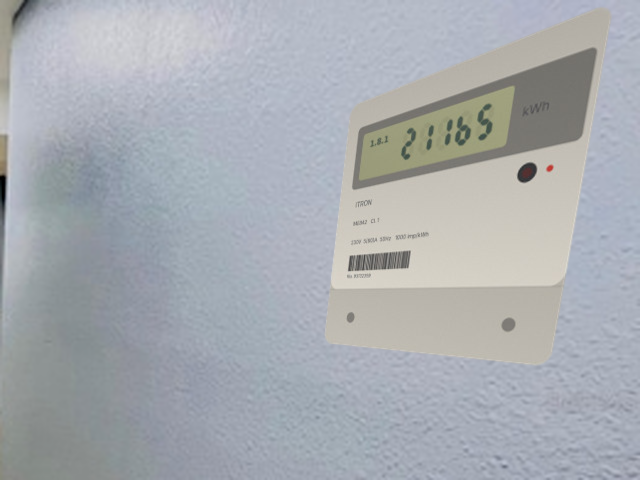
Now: 21165,kWh
